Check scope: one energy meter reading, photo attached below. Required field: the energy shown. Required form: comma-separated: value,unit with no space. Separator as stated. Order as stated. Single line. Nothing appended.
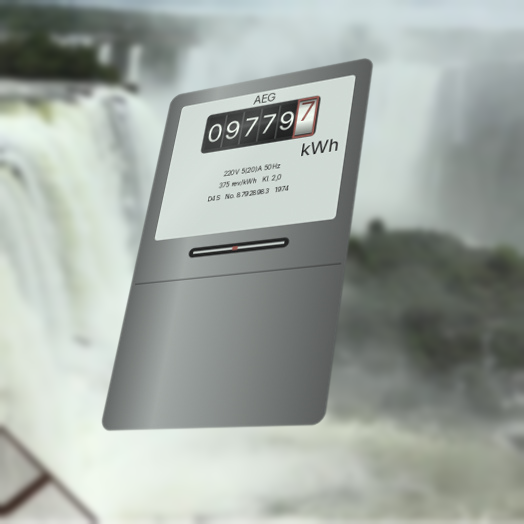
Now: 9779.7,kWh
